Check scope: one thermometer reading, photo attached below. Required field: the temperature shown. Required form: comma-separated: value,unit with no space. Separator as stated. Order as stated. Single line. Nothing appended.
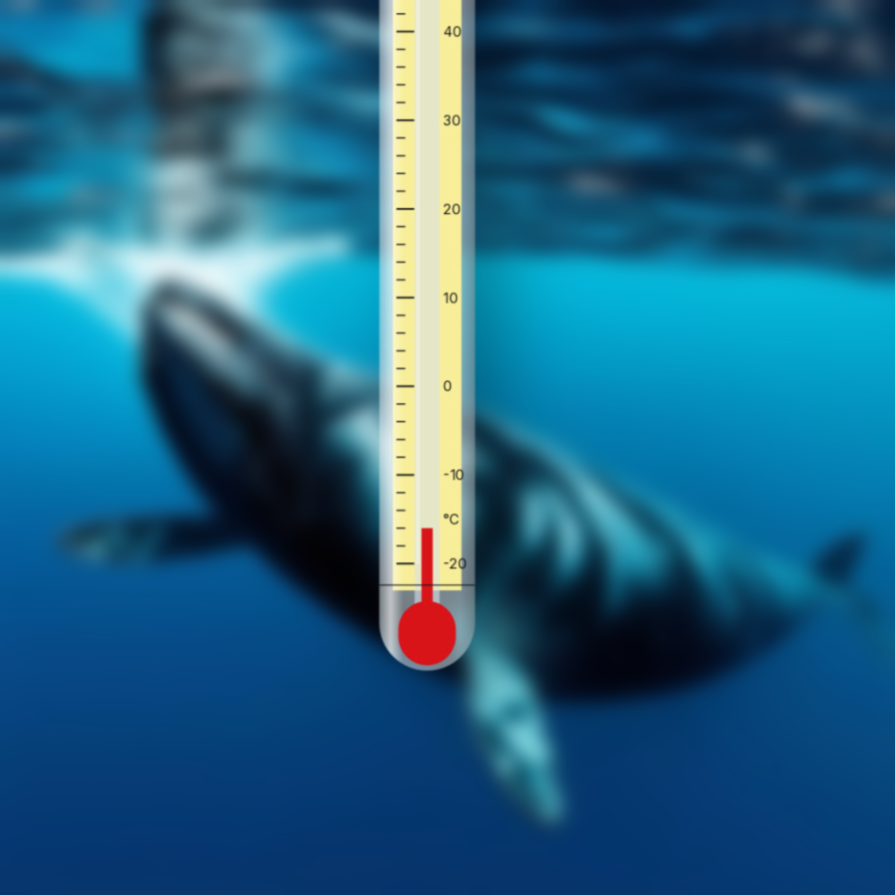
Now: -16,°C
